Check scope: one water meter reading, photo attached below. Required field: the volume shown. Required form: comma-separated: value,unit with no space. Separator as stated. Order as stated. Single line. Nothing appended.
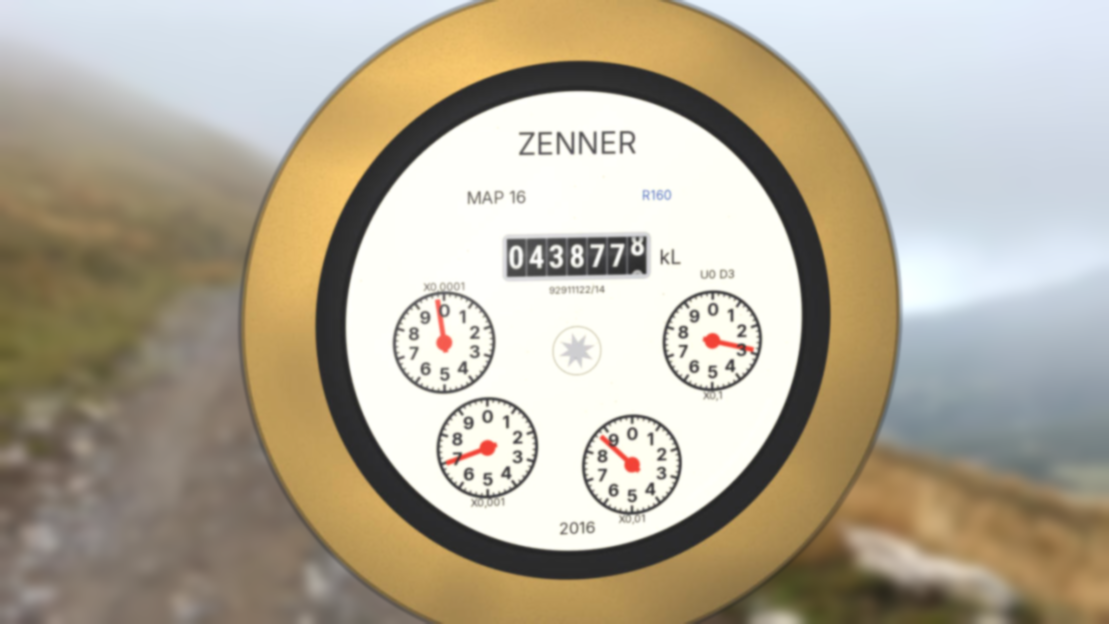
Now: 438778.2869,kL
